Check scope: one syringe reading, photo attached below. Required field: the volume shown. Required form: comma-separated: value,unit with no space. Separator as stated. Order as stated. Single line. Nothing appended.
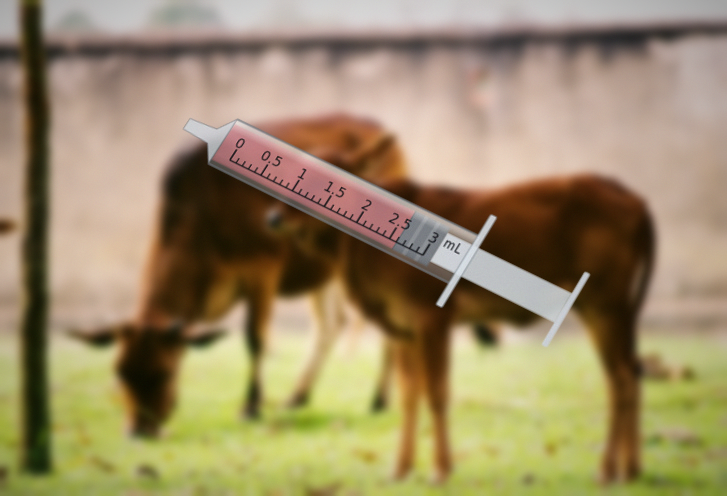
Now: 2.6,mL
